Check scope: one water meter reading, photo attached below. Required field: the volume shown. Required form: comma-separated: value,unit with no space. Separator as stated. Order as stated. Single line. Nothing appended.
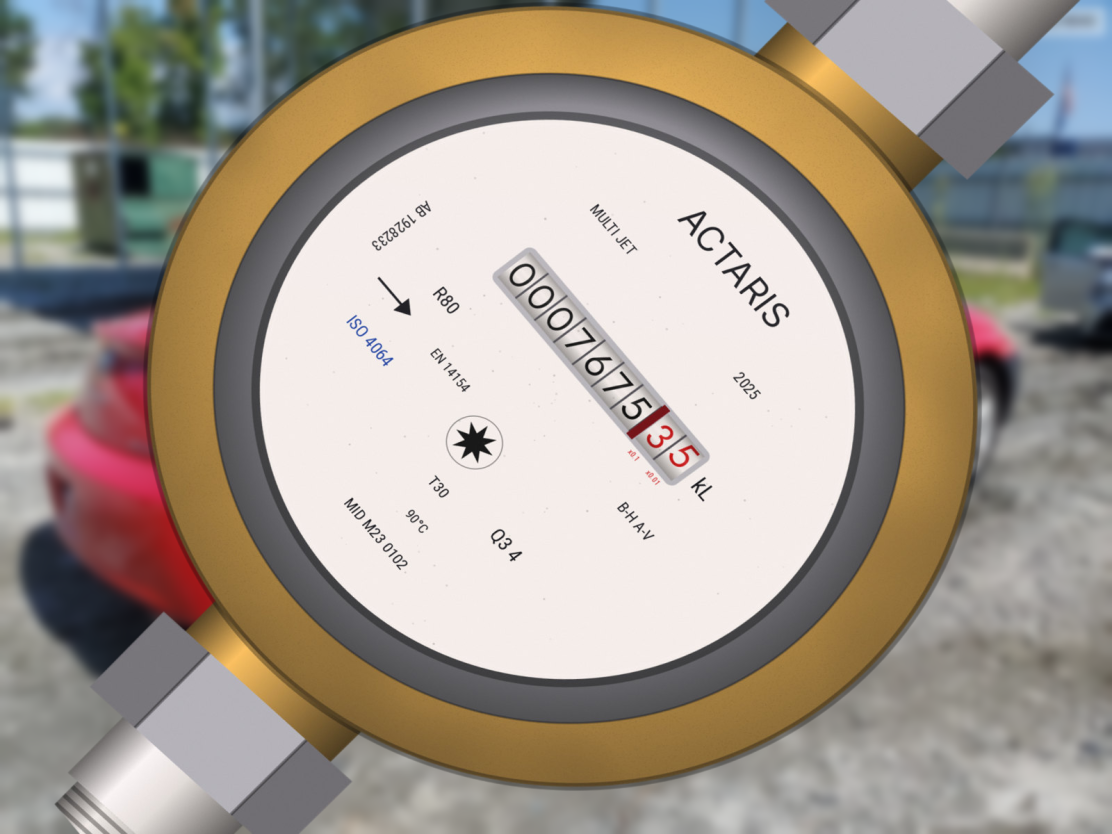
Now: 7675.35,kL
